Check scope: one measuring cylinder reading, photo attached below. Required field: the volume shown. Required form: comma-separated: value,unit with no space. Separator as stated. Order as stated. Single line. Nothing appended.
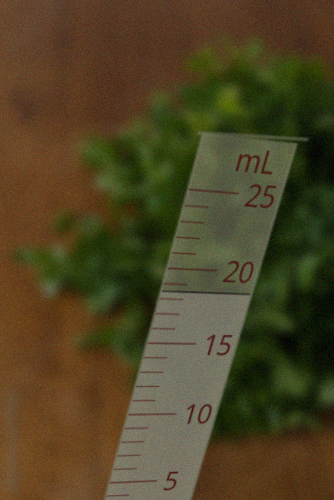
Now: 18.5,mL
